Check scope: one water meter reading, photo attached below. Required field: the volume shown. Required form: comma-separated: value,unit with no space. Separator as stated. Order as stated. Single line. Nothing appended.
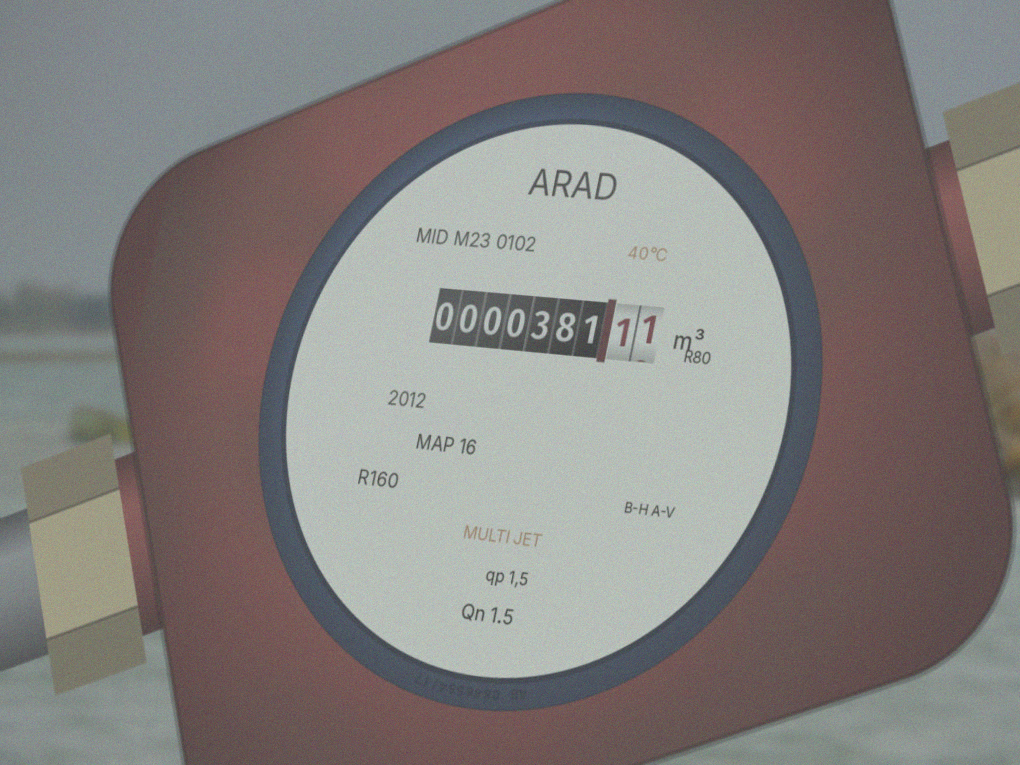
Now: 381.11,m³
